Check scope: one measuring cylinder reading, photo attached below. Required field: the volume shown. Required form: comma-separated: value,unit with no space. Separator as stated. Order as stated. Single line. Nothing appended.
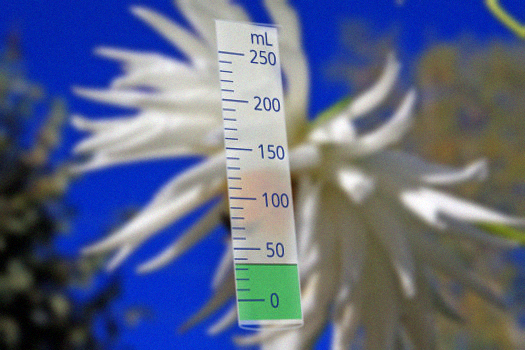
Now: 35,mL
